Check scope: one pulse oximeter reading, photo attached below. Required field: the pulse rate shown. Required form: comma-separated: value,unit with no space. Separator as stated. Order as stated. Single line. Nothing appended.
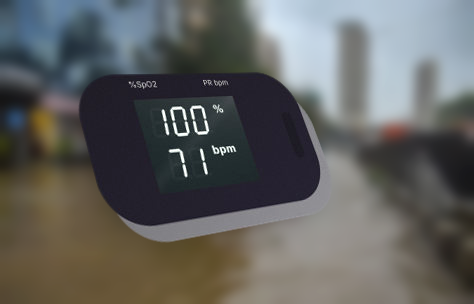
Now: 71,bpm
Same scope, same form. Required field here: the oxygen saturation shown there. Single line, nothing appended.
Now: 100,%
